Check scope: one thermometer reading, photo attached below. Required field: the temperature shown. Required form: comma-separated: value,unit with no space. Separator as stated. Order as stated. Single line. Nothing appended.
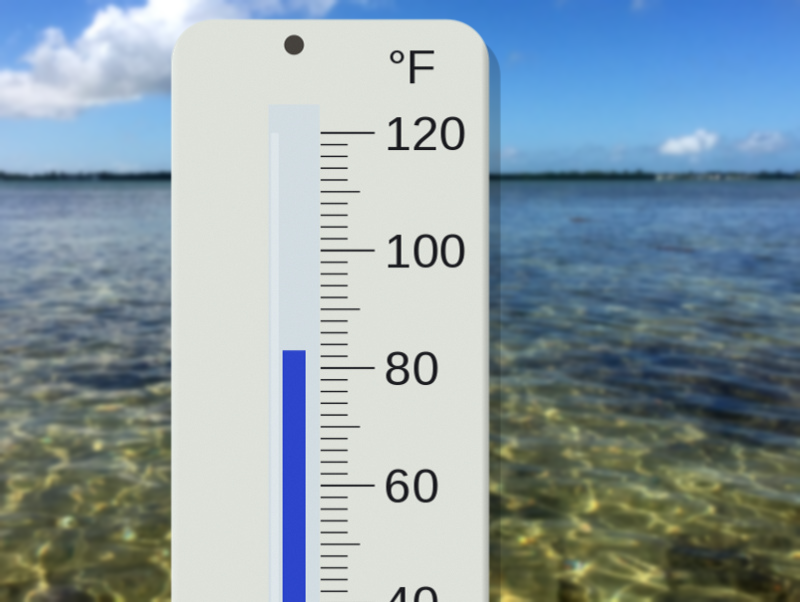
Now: 83,°F
